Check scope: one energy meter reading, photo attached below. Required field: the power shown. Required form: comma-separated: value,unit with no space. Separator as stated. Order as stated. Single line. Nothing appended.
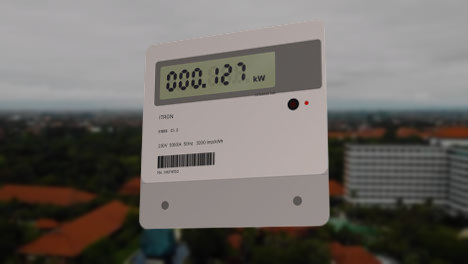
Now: 0.127,kW
